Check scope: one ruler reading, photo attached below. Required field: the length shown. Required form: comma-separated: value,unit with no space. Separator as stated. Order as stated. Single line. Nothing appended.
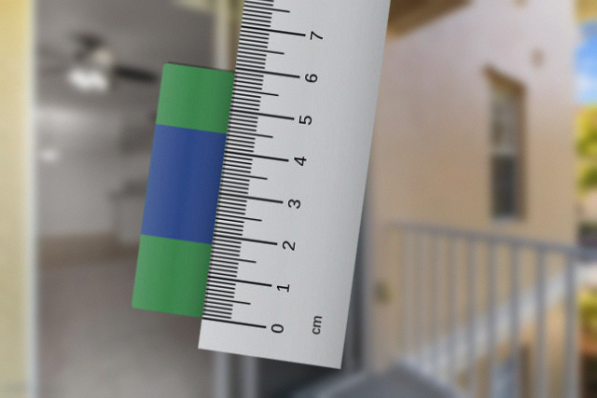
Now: 5.9,cm
